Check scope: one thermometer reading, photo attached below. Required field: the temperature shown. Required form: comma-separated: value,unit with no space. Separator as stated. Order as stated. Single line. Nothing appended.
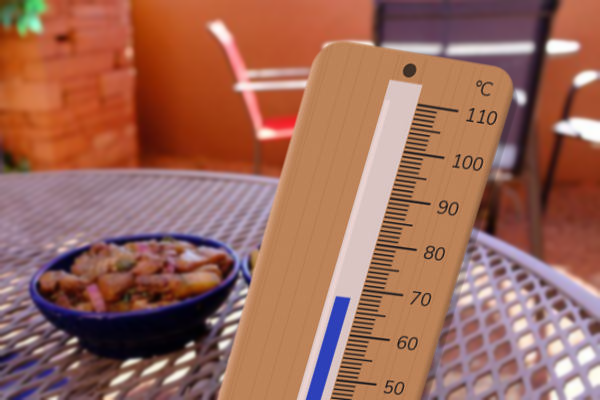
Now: 68,°C
